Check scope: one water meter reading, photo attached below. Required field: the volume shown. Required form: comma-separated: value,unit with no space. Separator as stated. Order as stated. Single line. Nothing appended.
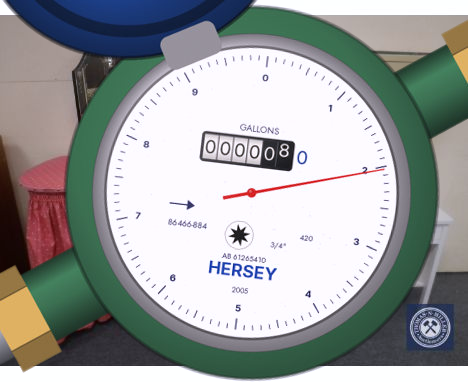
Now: 82.0,gal
